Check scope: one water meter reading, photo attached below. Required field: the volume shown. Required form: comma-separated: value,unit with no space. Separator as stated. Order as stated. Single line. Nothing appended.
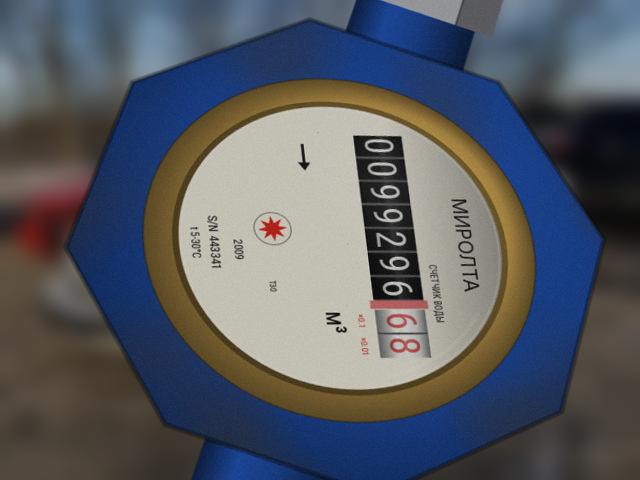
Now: 99296.68,m³
